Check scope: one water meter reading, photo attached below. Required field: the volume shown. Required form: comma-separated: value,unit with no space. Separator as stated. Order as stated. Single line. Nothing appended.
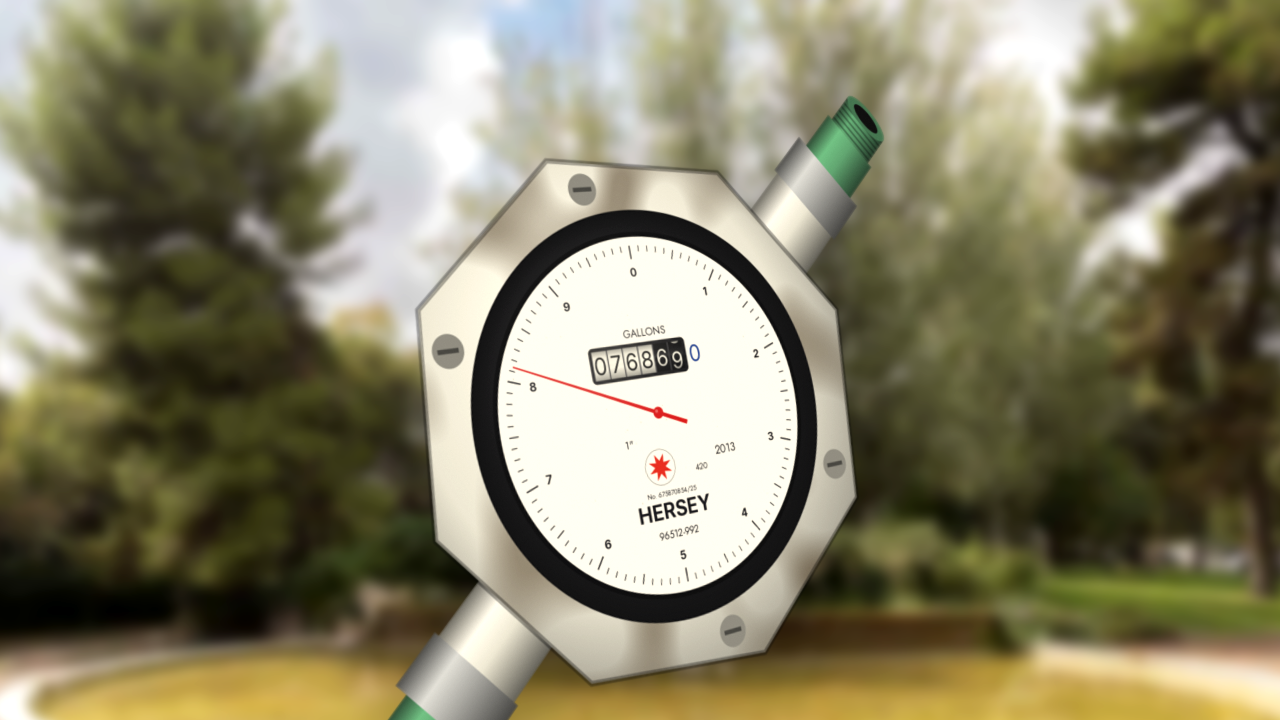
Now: 768688.1,gal
